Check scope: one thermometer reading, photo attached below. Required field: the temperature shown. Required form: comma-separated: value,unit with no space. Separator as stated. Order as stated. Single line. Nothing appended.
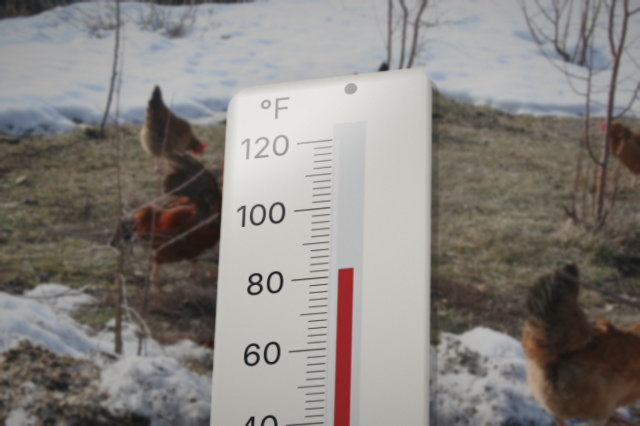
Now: 82,°F
